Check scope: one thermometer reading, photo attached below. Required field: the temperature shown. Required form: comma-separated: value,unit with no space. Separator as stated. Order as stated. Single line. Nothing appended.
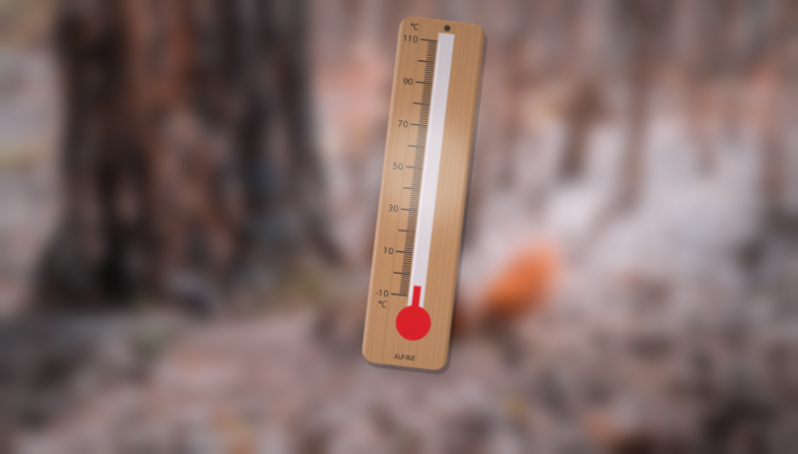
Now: -5,°C
